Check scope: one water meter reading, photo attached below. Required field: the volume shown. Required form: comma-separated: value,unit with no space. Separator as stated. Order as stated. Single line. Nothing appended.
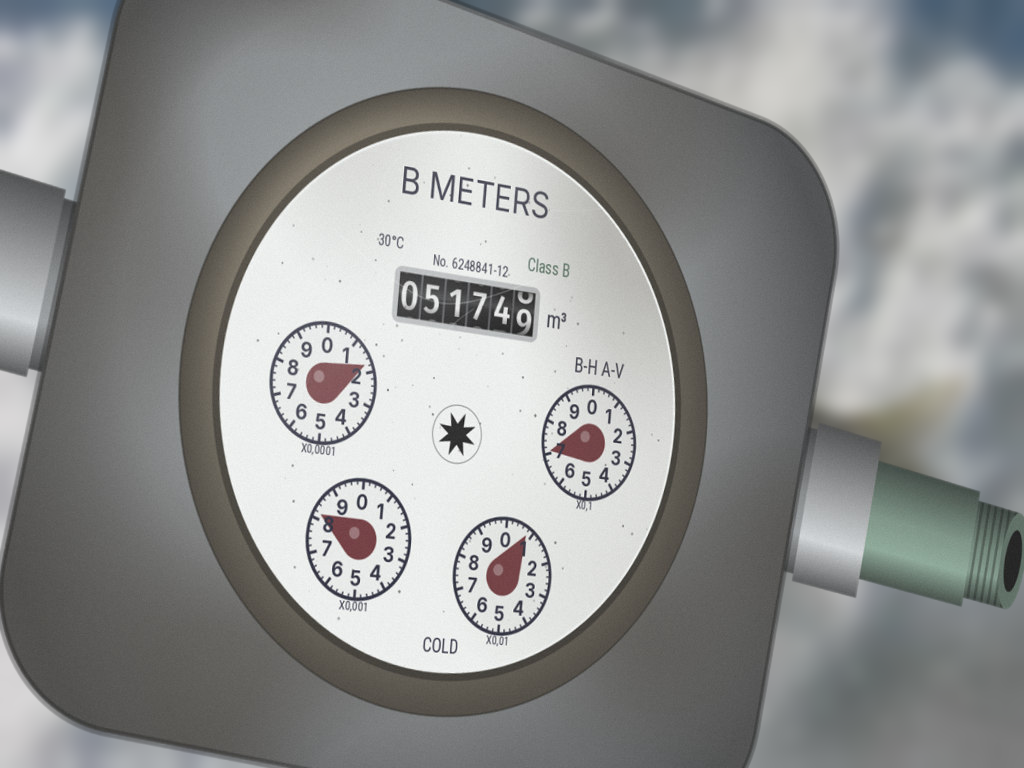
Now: 51748.7081,m³
